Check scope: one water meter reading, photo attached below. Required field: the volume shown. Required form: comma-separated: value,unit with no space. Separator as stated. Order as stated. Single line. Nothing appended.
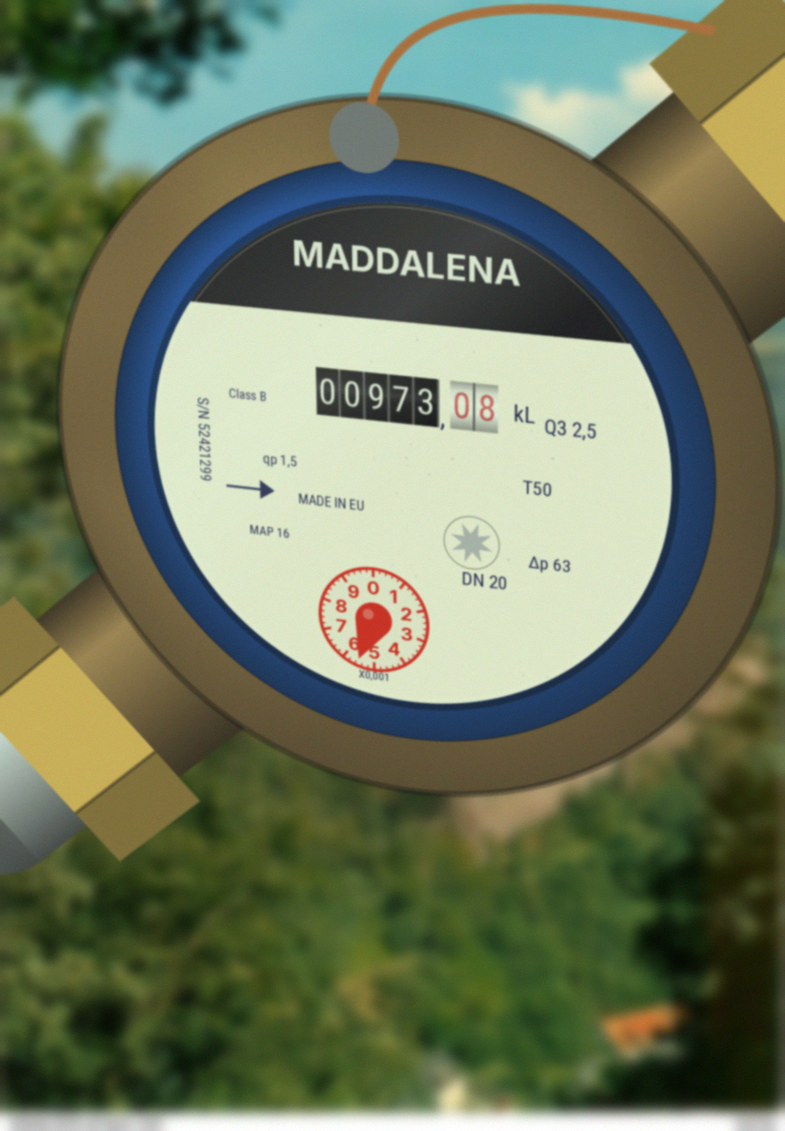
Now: 973.085,kL
